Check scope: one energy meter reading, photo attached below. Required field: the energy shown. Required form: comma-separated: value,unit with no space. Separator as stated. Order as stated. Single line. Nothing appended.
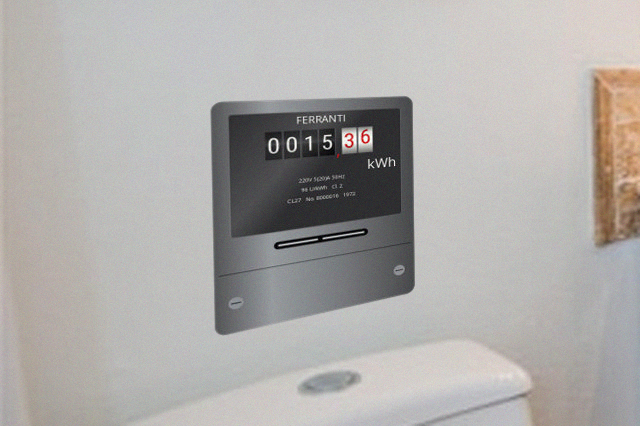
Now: 15.36,kWh
